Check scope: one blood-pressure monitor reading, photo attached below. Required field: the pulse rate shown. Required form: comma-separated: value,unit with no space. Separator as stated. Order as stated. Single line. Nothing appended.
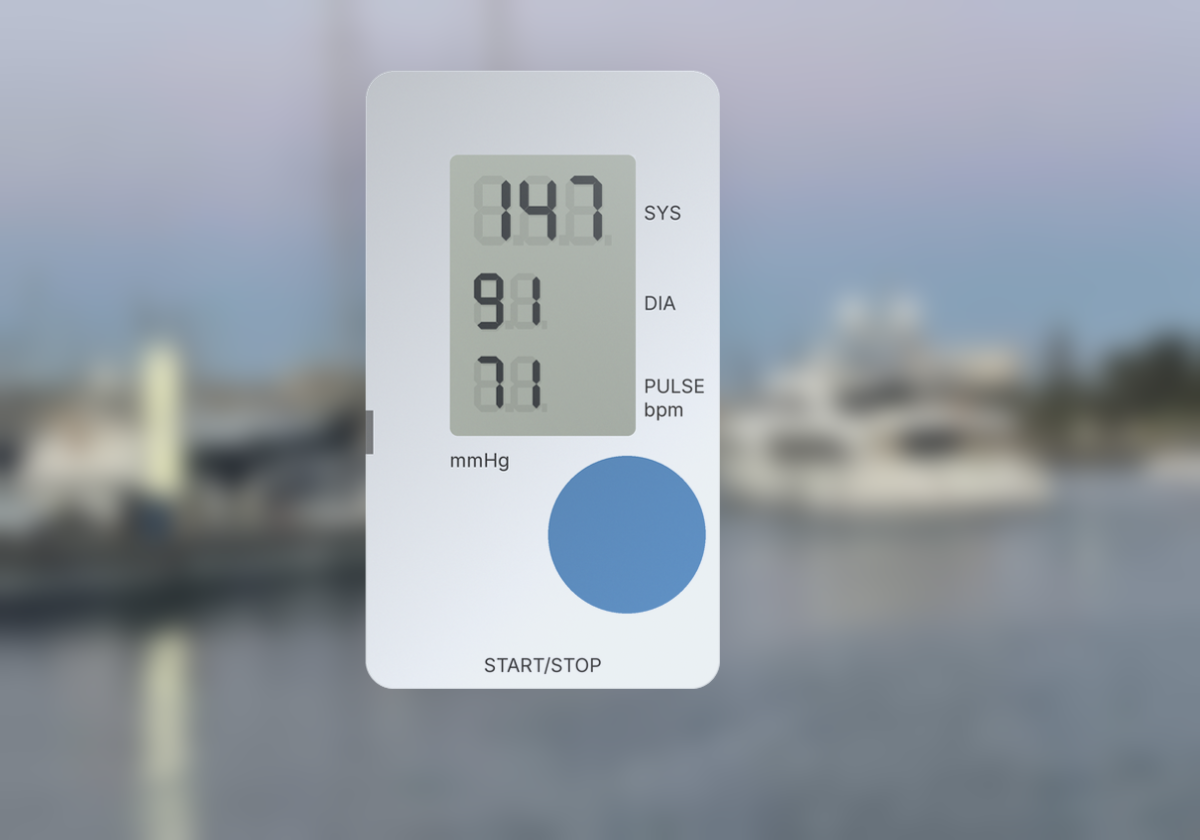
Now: 71,bpm
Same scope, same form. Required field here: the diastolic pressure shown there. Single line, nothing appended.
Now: 91,mmHg
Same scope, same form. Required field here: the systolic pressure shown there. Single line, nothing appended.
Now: 147,mmHg
